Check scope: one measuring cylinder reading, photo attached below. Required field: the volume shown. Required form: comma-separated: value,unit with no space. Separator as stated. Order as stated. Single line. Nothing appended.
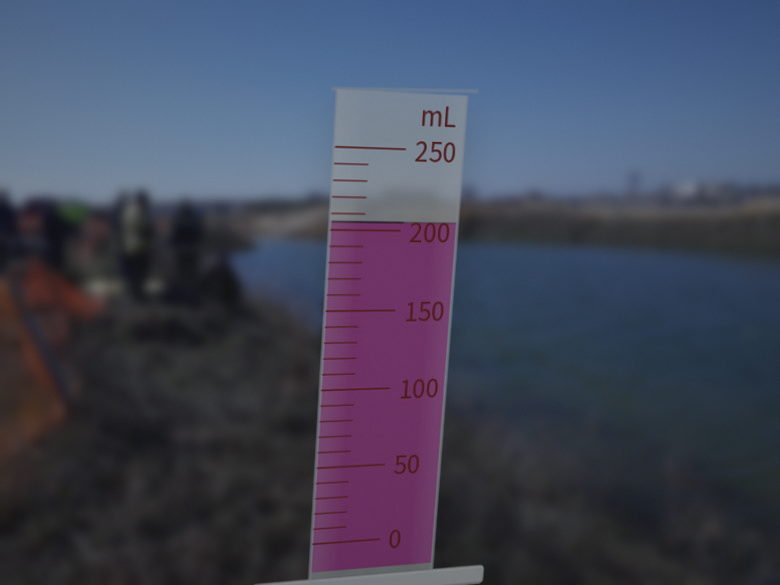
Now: 205,mL
